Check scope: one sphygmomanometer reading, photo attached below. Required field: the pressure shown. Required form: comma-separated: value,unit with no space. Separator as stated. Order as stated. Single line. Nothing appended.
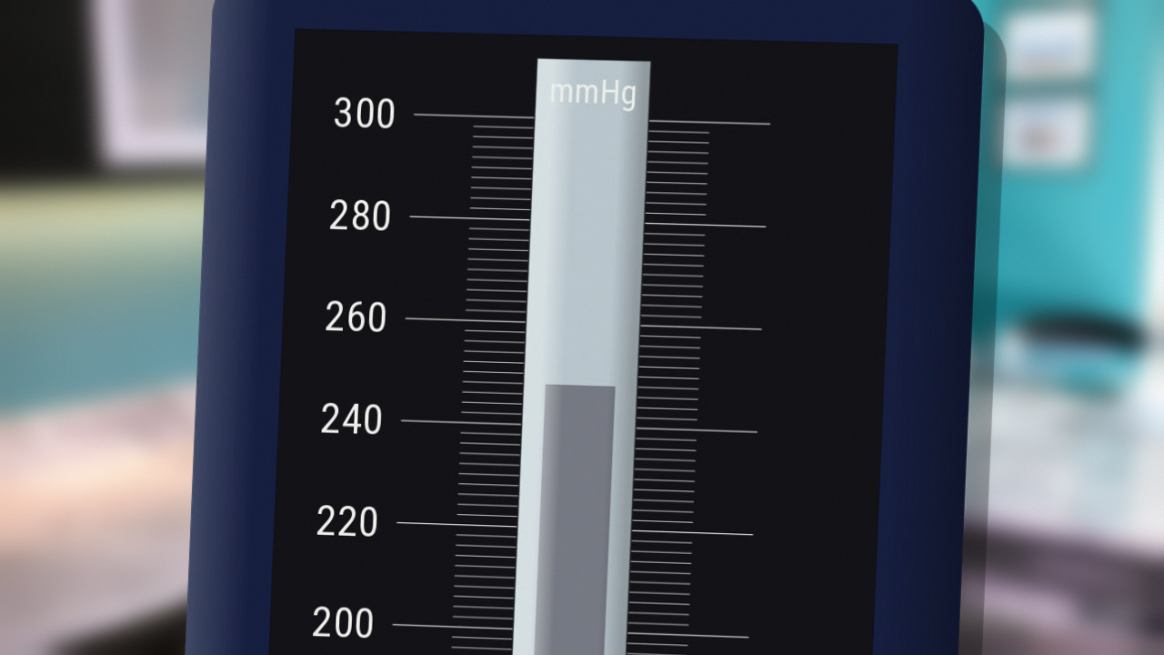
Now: 248,mmHg
